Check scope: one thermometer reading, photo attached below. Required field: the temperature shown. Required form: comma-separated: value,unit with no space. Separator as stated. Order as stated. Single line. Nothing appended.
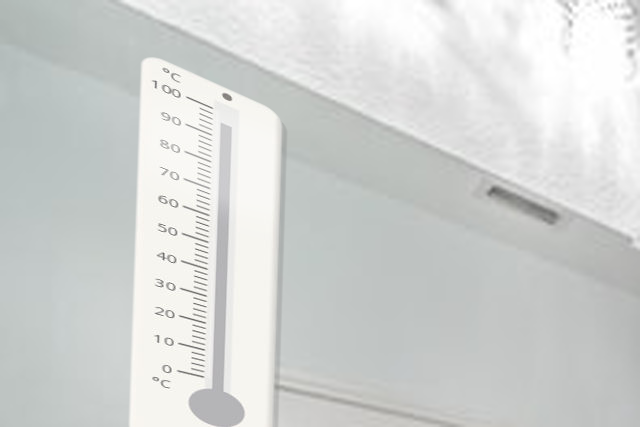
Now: 96,°C
